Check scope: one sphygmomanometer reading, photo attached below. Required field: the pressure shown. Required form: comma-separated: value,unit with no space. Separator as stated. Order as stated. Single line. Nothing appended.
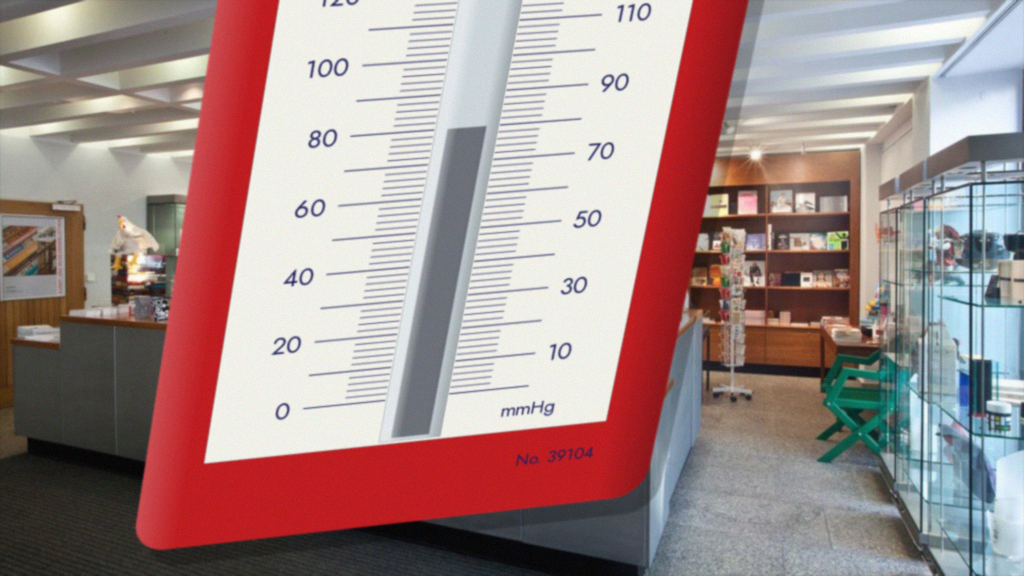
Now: 80,mmHg
